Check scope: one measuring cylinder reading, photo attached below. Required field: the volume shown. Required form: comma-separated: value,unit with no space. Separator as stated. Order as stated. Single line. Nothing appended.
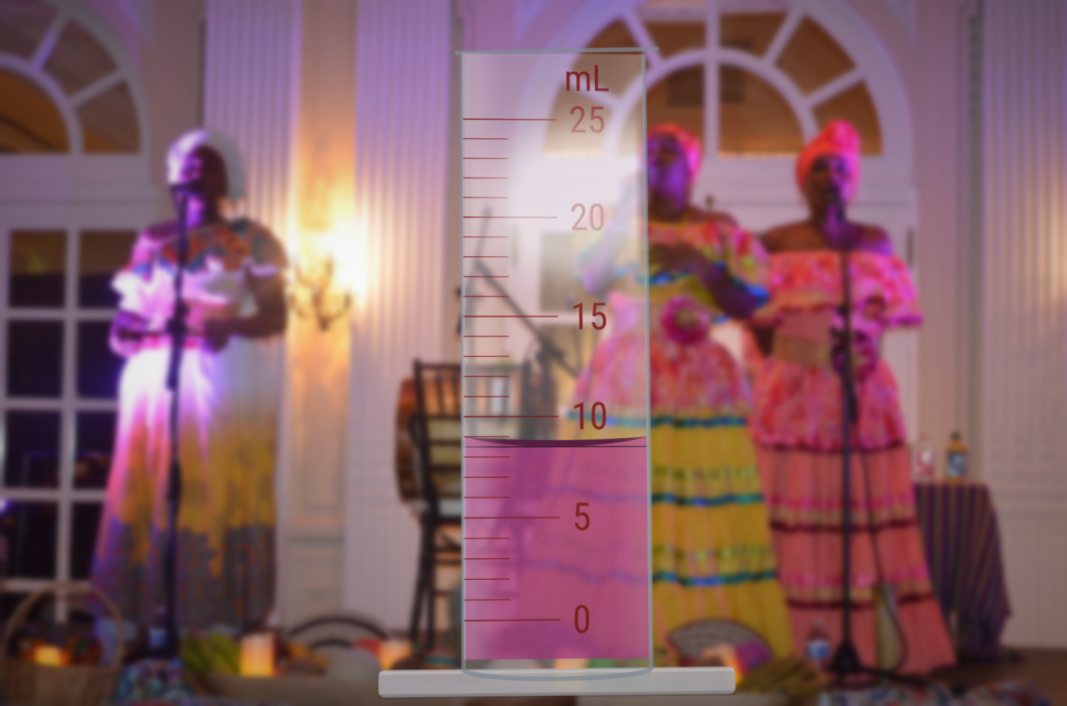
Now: 8.5,mL
